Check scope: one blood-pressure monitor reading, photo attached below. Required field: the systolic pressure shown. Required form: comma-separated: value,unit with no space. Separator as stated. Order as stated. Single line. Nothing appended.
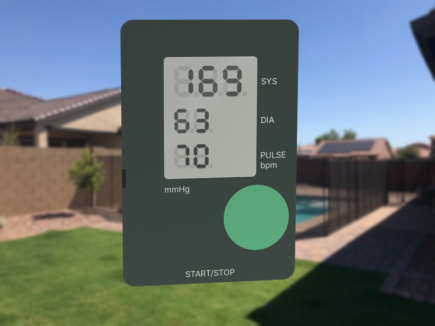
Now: 169,mmHg
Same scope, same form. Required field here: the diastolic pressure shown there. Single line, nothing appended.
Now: 63,mmHg
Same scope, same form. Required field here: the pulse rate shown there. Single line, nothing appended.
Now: 70,bpm
